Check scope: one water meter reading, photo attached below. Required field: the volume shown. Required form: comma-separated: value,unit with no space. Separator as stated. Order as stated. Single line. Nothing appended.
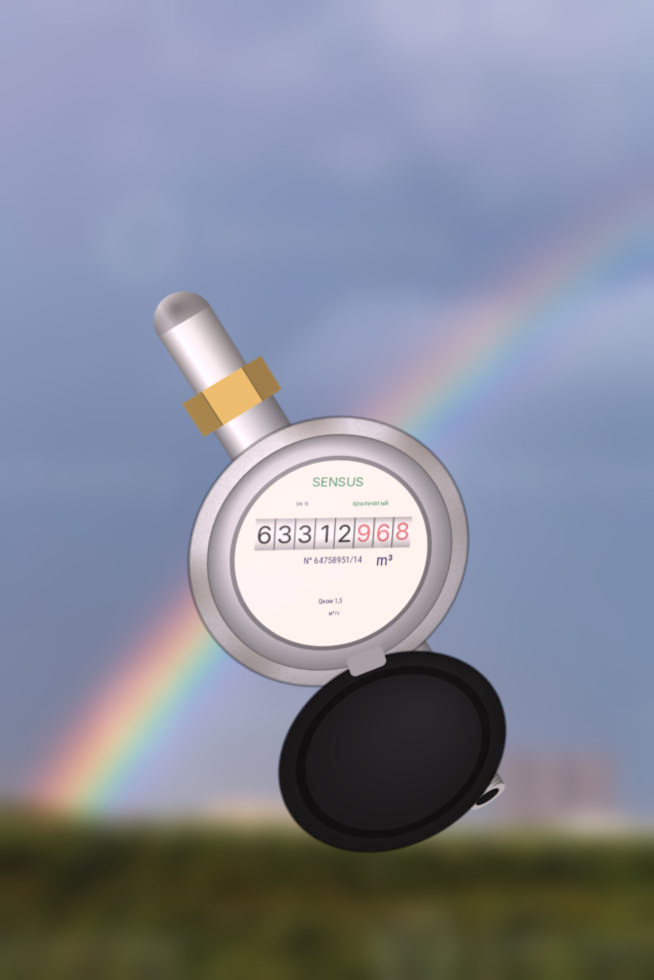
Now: 63312.968,m³
